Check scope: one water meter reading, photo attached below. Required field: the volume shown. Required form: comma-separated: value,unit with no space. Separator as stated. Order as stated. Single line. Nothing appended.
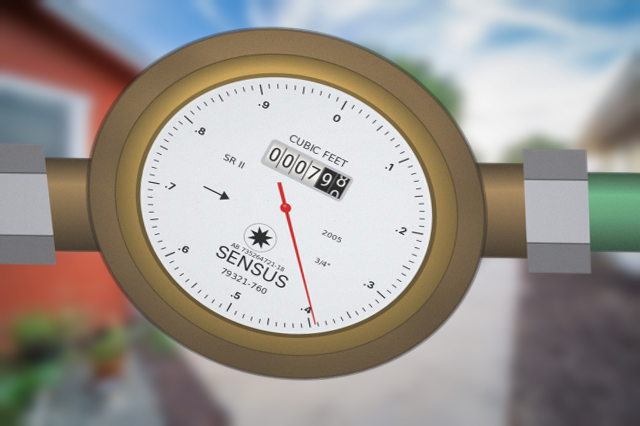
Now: 798.39,ft³
